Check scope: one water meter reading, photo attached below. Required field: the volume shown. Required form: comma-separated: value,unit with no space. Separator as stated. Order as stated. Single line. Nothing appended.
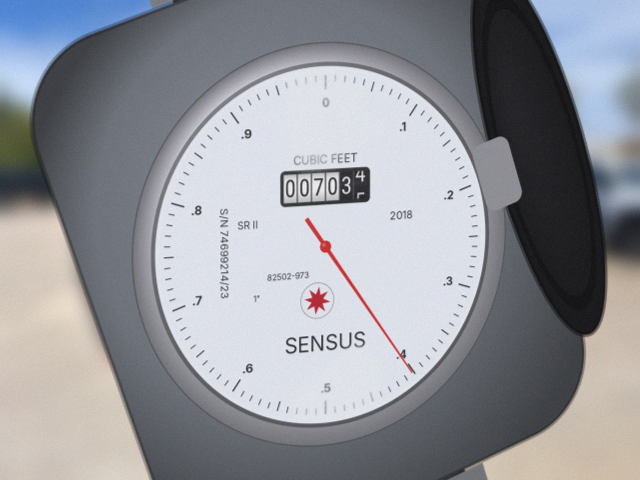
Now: 7034.40,ft³
